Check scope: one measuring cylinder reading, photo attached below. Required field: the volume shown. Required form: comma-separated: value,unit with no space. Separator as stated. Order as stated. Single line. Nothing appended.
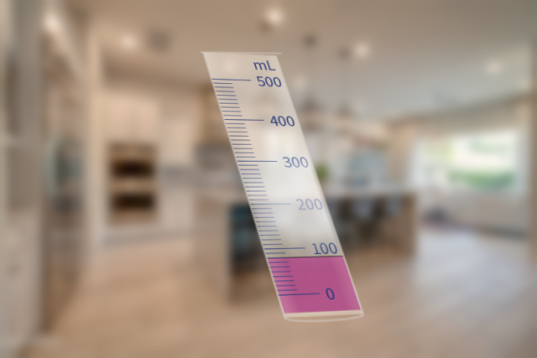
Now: 80,mL
